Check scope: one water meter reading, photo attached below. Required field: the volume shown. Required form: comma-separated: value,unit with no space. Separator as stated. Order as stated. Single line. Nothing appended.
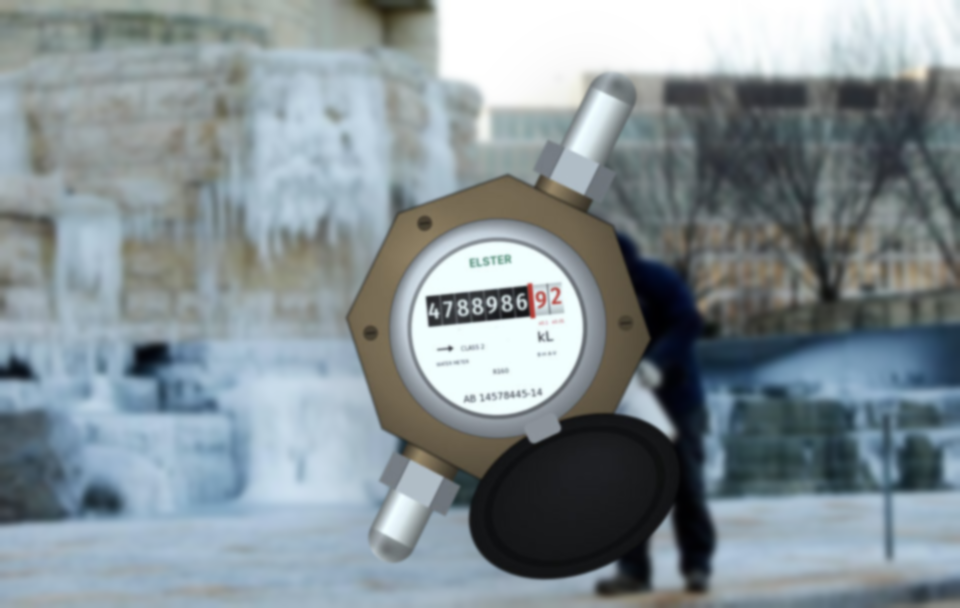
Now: 4788986.92,kL
